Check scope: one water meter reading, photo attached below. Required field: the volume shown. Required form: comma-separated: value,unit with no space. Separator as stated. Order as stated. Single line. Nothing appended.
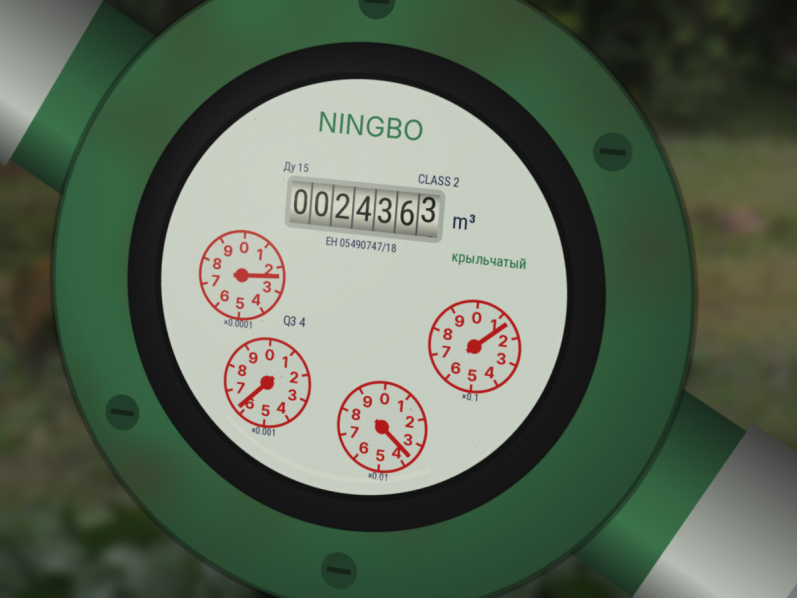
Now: 24363.1362,m³
